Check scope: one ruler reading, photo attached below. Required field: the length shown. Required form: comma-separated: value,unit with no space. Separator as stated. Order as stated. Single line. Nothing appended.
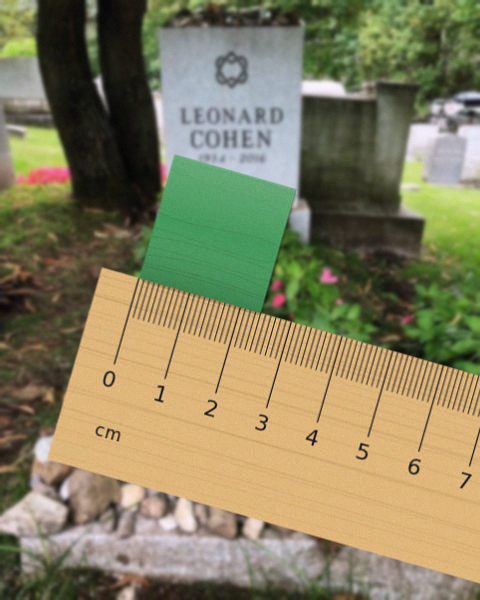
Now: 2.4,cm
